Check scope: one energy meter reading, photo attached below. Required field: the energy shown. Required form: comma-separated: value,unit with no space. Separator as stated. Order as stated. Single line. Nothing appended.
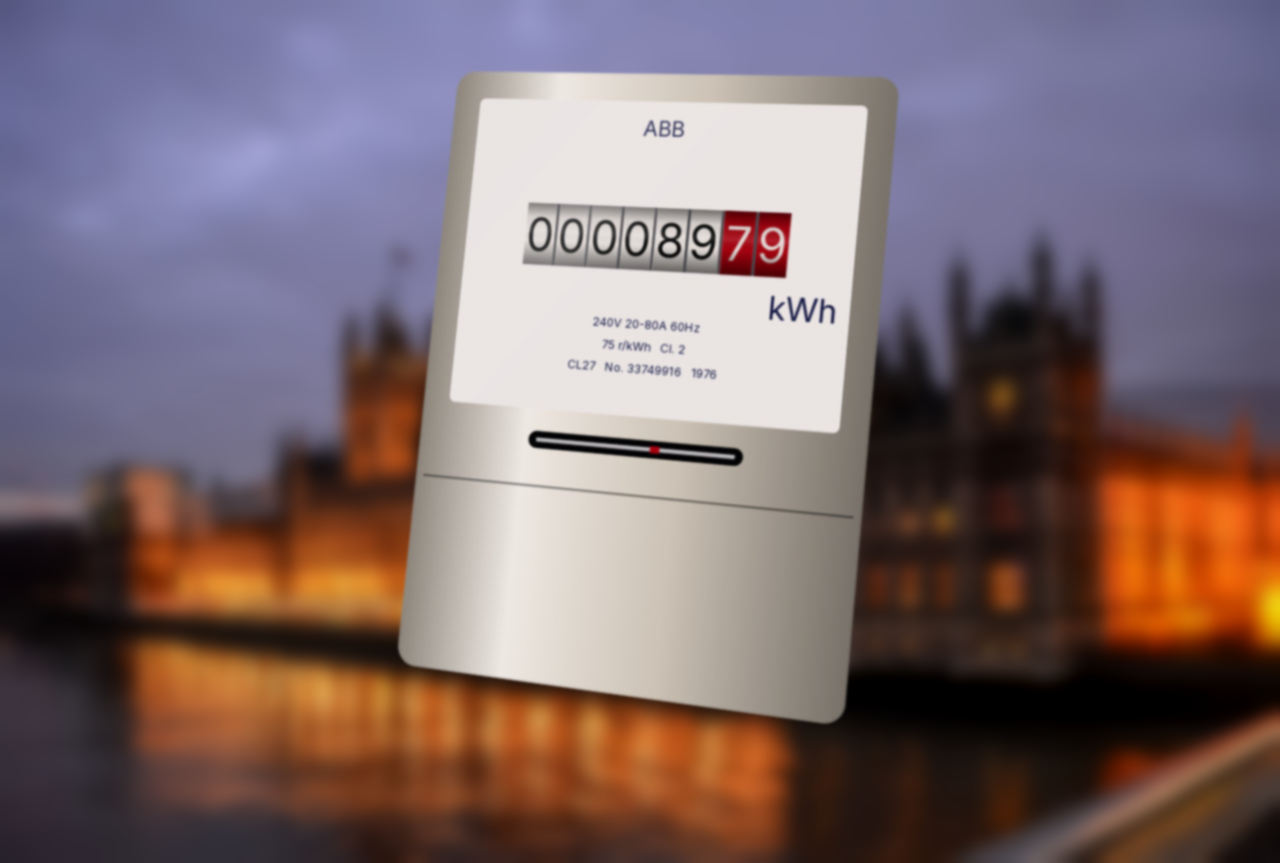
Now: 89.79,kWh
